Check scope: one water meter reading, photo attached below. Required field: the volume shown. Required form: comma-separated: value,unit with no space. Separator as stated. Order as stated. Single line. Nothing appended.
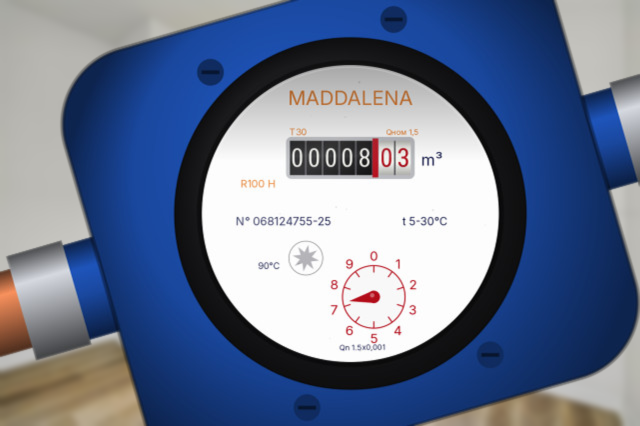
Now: 8.037,m³
